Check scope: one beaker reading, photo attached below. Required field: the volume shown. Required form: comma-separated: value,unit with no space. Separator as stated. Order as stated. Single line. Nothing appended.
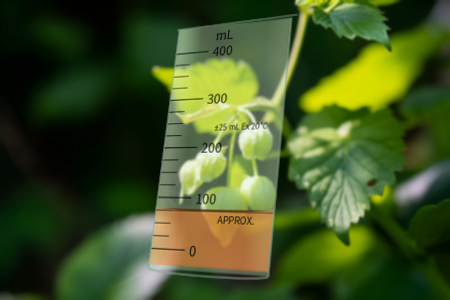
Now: 75,mL
